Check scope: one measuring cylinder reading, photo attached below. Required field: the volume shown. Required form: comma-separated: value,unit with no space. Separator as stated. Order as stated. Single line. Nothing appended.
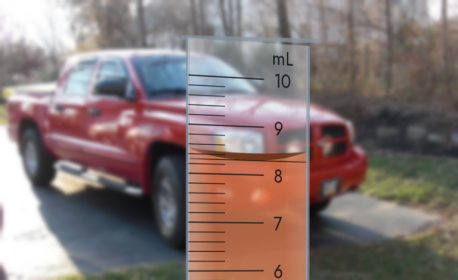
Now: 8.3,mL
